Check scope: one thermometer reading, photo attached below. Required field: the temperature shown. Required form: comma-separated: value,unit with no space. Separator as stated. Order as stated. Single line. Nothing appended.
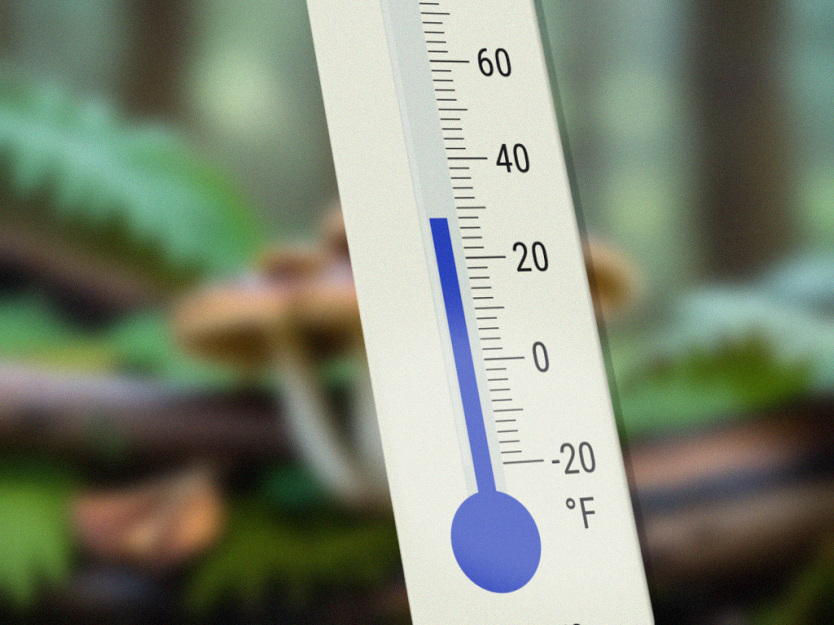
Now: 28,°F
